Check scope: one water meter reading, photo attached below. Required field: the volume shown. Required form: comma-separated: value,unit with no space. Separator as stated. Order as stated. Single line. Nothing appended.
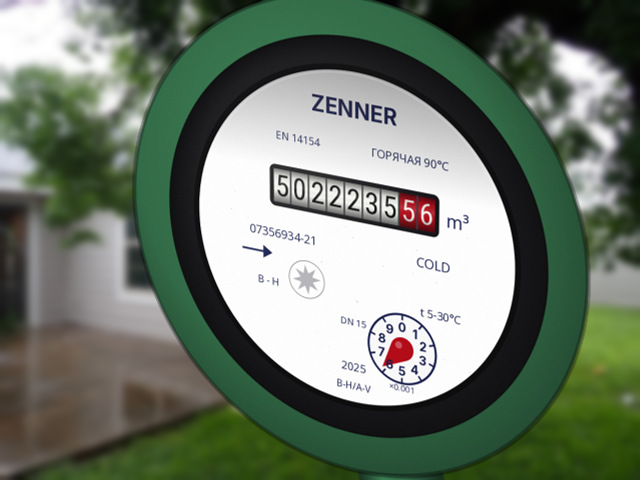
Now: 5022235.566,m³
